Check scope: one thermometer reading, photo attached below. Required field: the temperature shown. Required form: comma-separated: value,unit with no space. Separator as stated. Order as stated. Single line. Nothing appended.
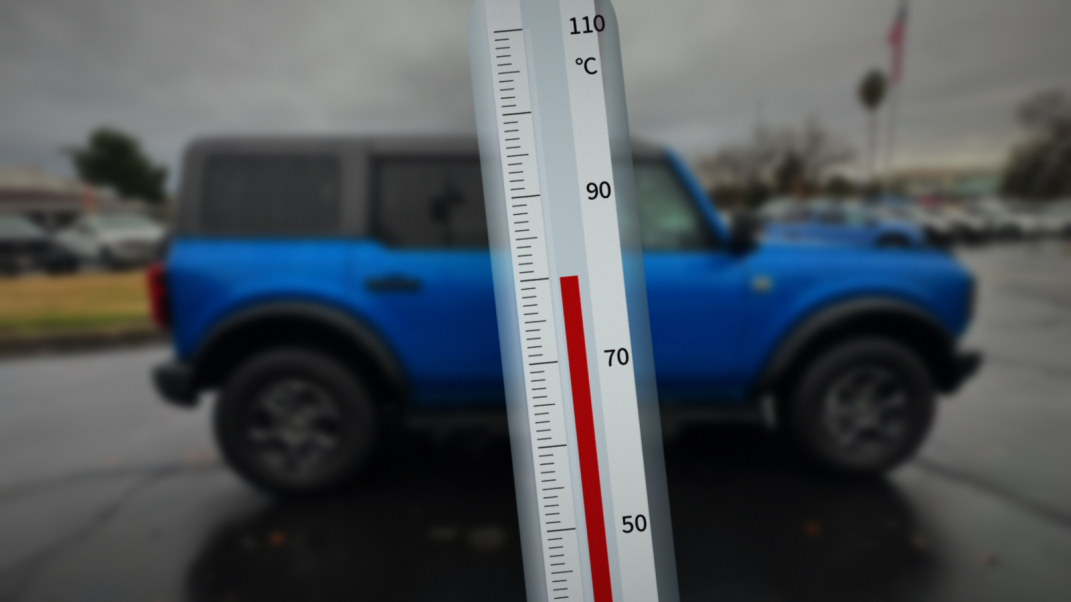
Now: 80,°C
